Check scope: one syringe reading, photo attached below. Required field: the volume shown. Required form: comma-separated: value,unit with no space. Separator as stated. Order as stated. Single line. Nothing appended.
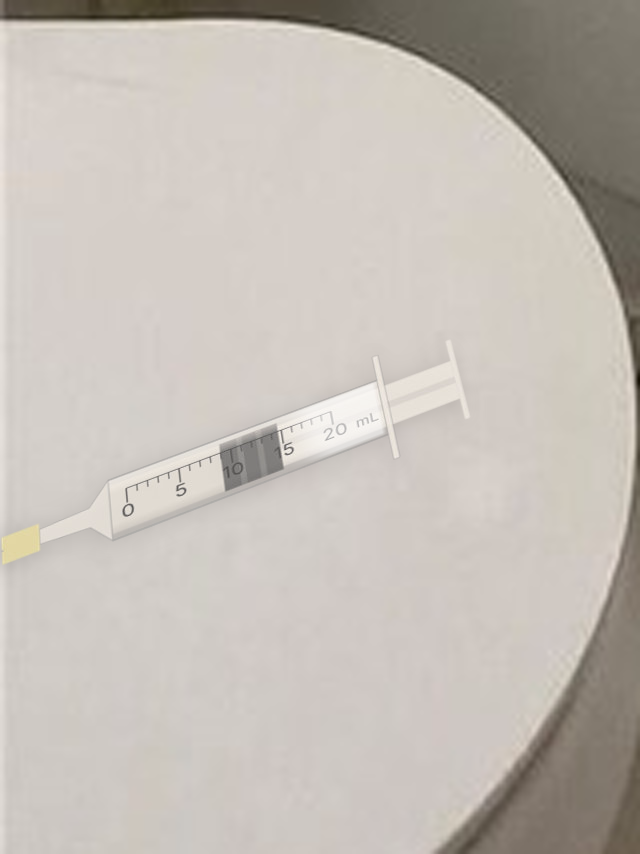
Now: 9,mL
